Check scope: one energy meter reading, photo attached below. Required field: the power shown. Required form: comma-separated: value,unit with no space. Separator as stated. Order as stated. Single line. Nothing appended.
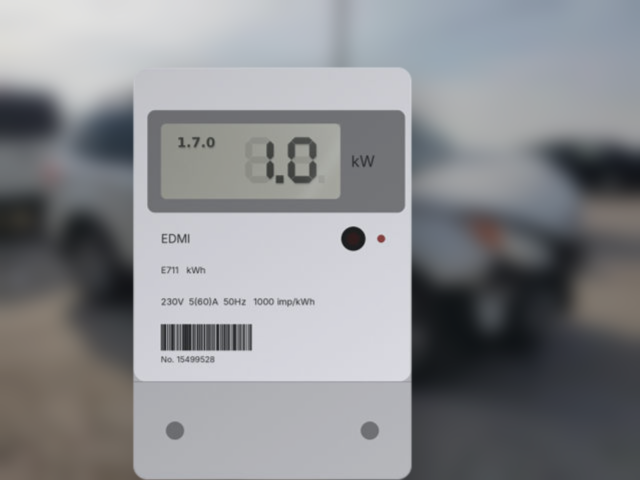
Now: 1.0,kW
